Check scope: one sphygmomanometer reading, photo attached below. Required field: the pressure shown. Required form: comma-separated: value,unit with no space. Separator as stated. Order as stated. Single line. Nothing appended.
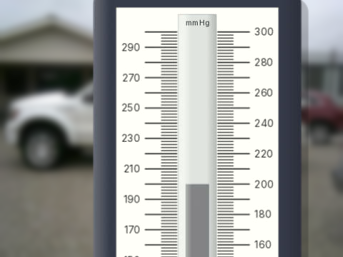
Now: 200,mmHg
